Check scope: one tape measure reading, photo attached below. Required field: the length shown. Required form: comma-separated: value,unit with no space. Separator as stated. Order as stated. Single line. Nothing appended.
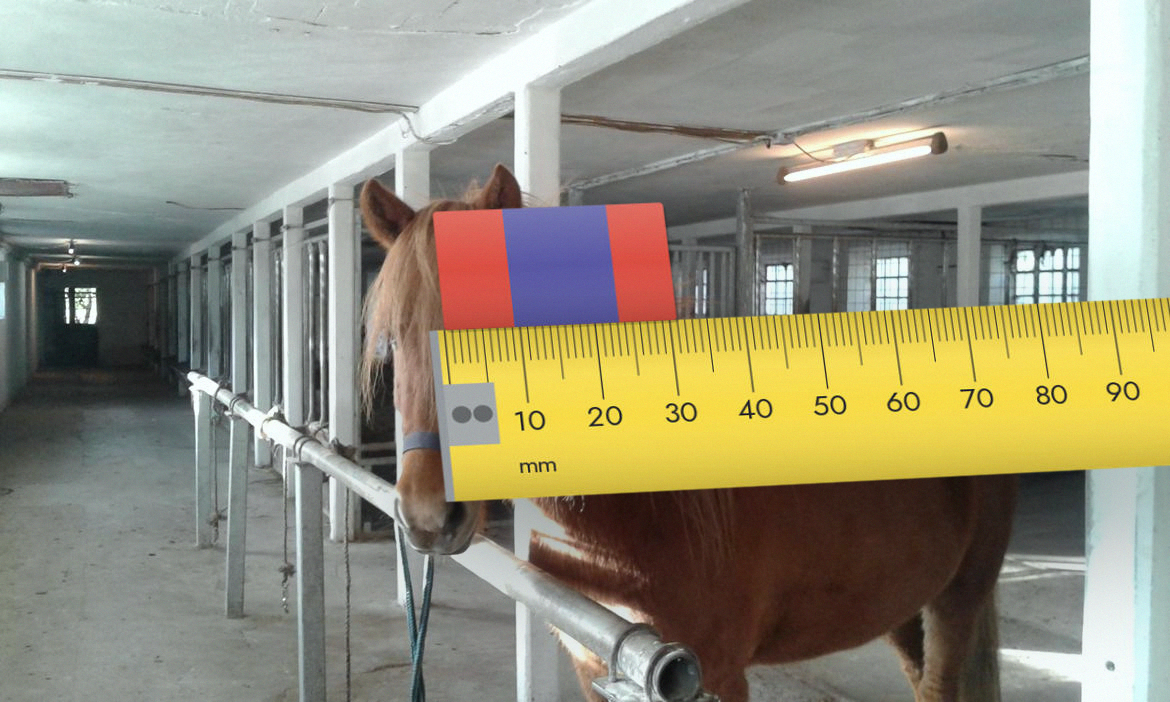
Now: 31,mm
